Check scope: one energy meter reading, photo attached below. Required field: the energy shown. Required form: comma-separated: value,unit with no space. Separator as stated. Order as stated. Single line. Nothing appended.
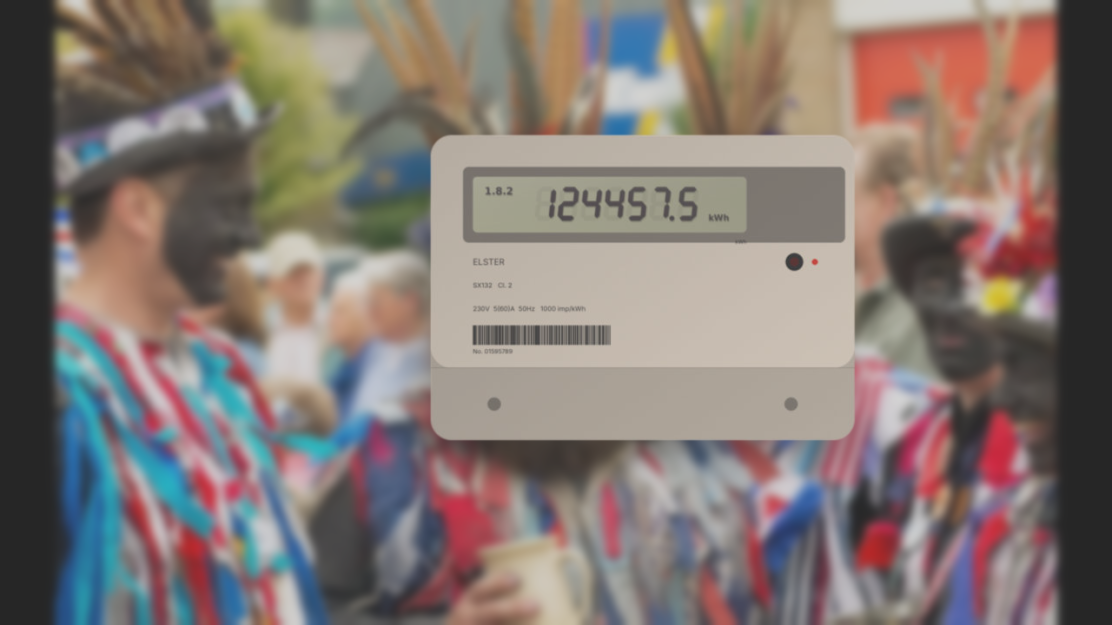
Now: 124457.5,kWh
